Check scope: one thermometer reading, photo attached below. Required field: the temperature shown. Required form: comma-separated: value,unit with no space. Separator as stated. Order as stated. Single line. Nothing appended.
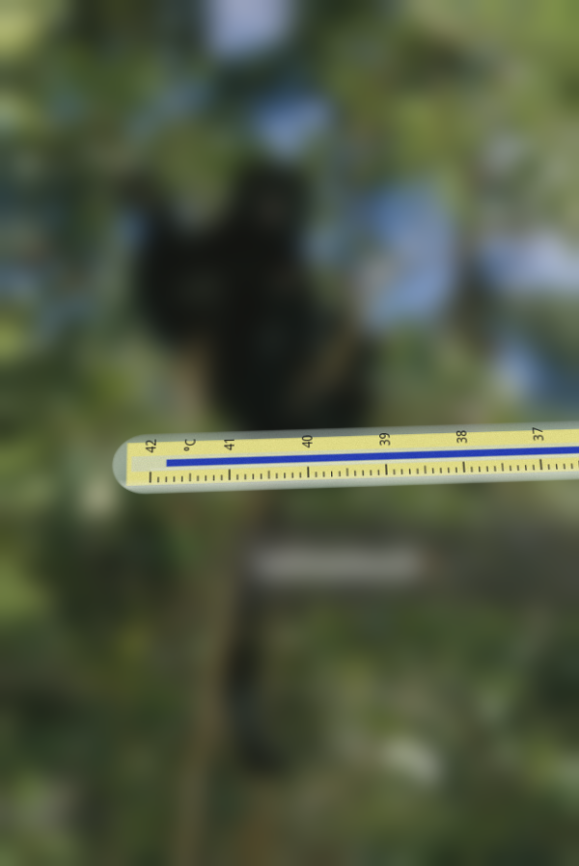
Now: 41.8,°C
